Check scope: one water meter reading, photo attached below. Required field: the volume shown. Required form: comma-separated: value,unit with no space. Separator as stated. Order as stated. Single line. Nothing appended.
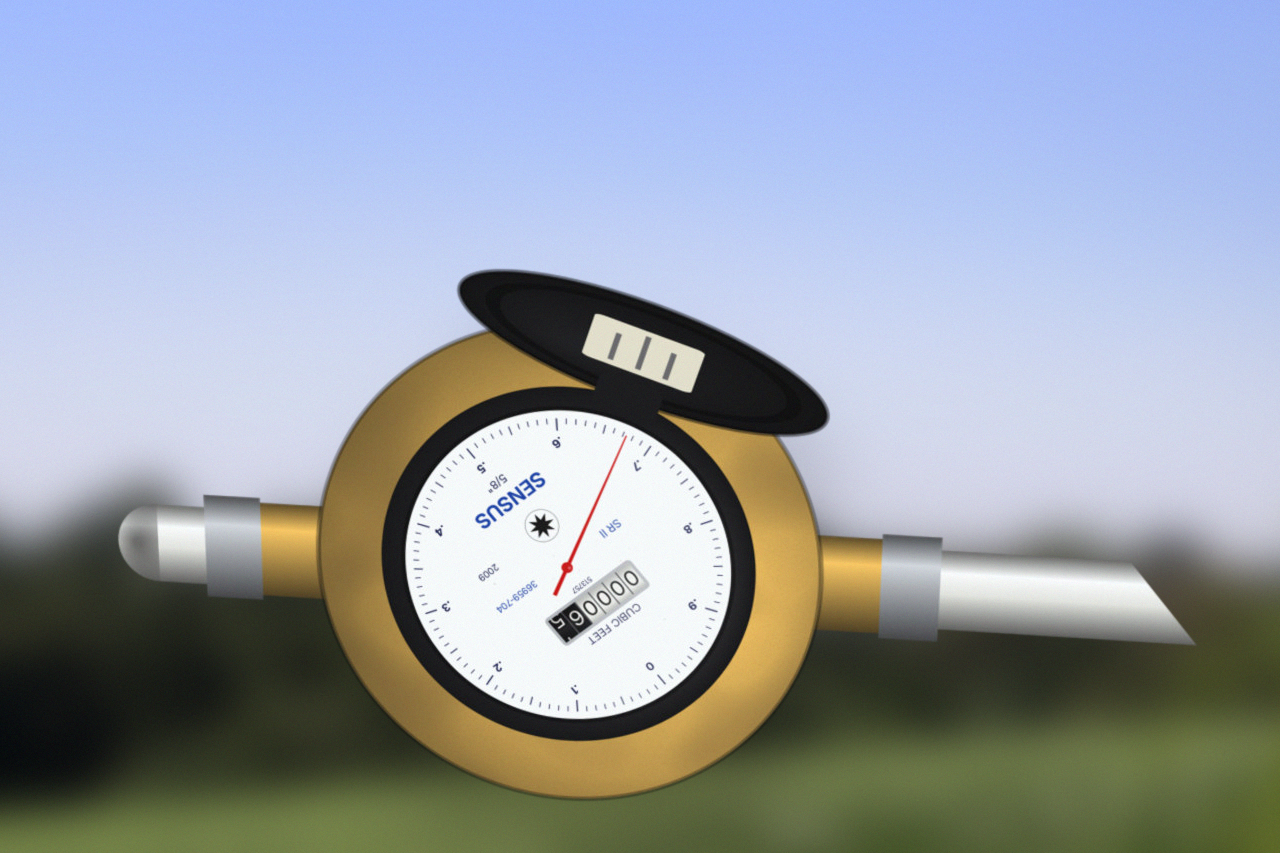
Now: 64.67,ft³
